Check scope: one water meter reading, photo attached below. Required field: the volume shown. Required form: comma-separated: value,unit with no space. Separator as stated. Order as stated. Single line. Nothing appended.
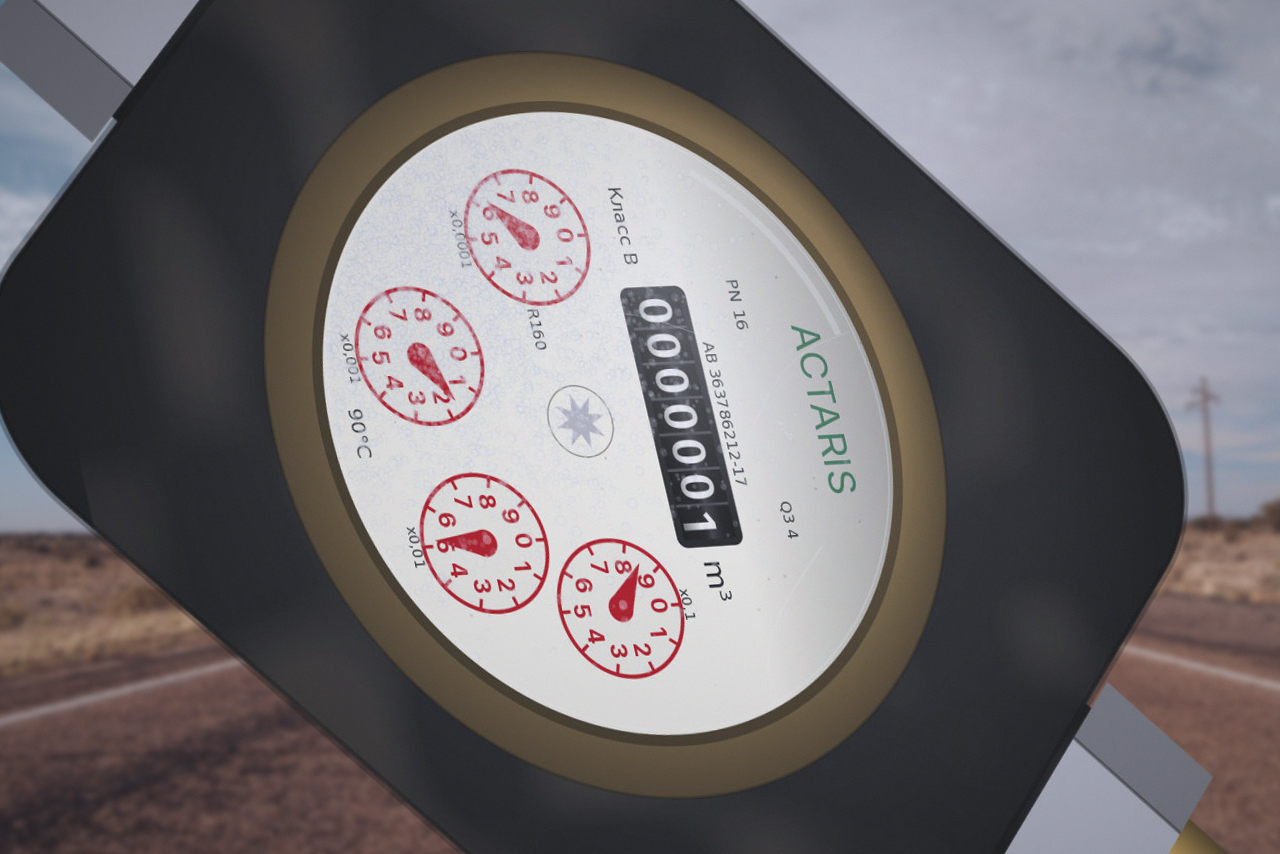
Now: 0.8516,m³
